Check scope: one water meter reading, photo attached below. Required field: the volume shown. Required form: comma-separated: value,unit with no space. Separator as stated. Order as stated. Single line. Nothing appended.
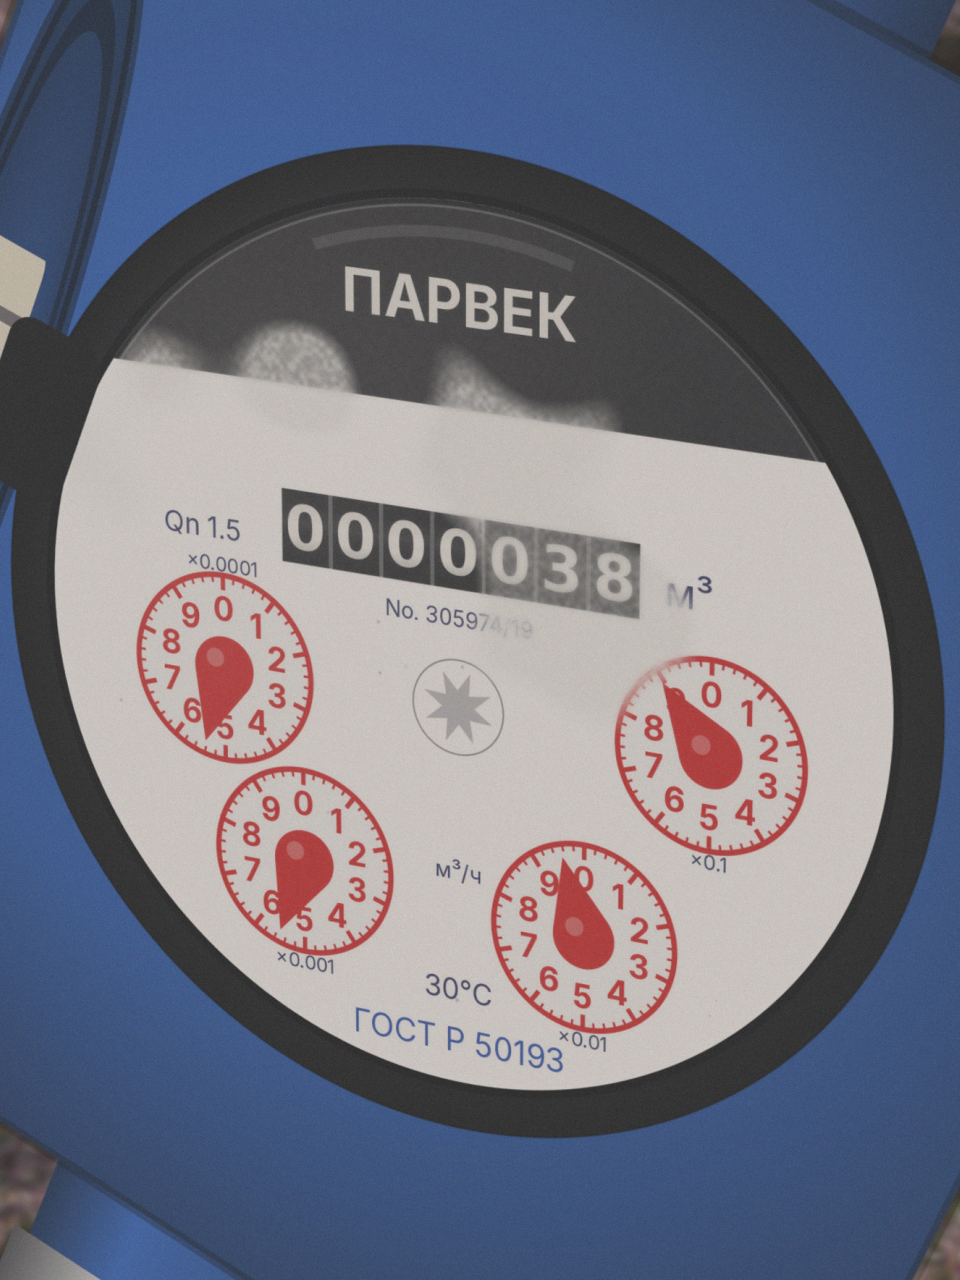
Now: 38.8955,m³
